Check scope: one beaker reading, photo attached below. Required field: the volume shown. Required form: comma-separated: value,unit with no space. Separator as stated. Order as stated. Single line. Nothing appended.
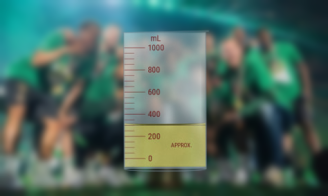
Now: 300,mL
